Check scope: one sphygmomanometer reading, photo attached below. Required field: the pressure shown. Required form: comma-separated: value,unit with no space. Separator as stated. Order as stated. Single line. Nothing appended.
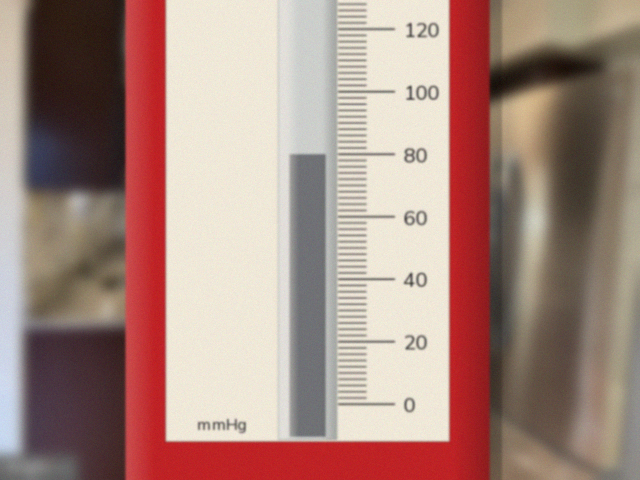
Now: 80,mmHg
